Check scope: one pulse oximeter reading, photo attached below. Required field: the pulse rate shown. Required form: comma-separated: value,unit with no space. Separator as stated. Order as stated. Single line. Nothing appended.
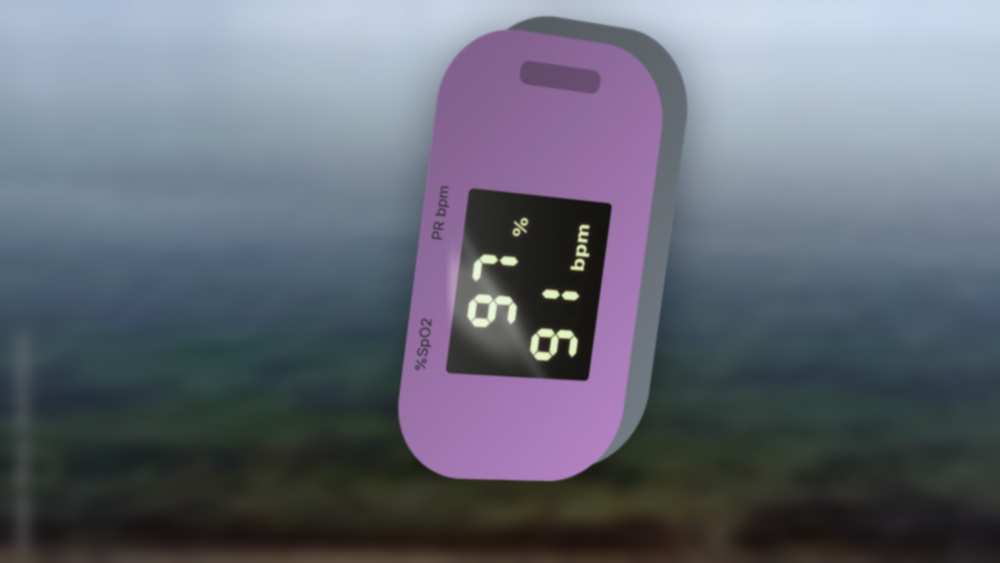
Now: 91,bpm
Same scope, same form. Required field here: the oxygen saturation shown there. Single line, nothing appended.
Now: 97,%
